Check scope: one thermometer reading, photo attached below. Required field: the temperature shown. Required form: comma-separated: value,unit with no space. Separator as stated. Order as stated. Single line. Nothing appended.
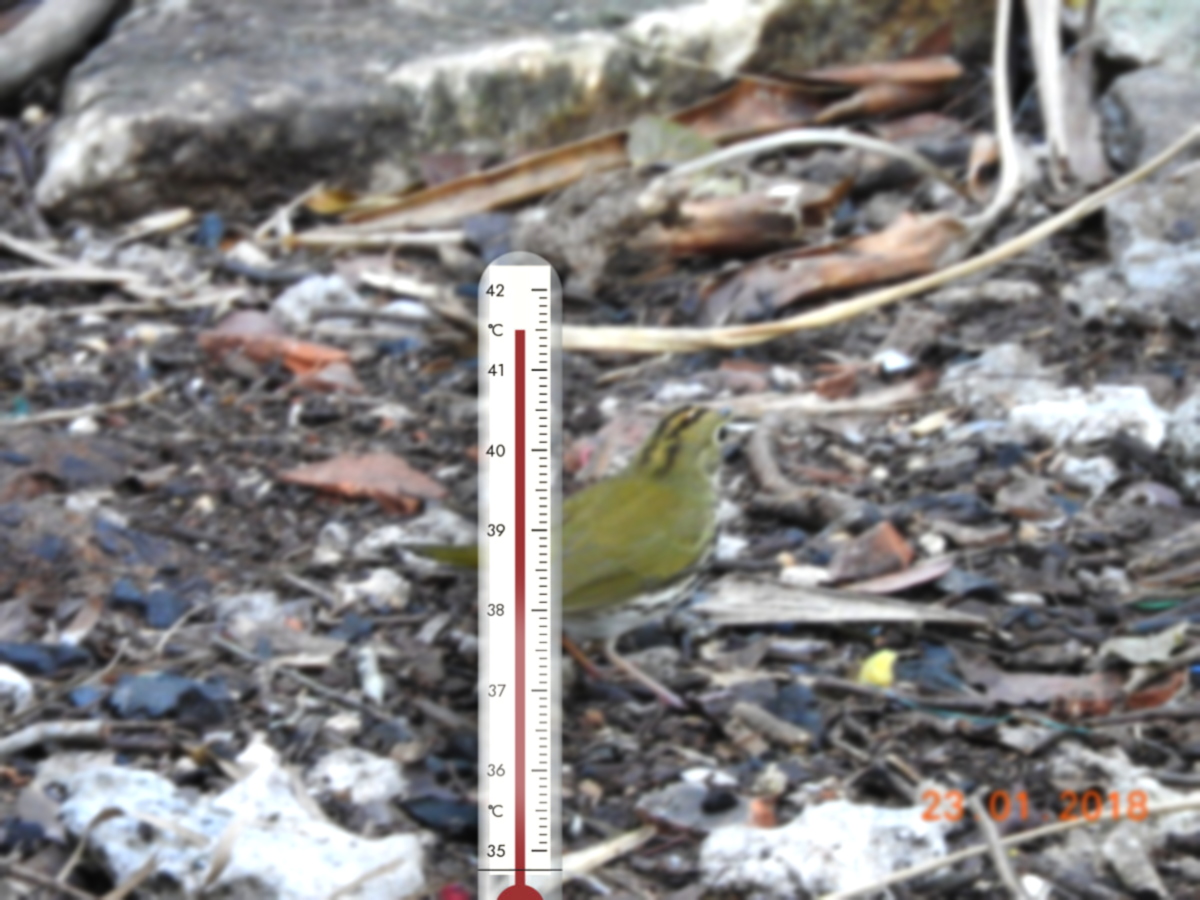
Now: 41.5,°C
